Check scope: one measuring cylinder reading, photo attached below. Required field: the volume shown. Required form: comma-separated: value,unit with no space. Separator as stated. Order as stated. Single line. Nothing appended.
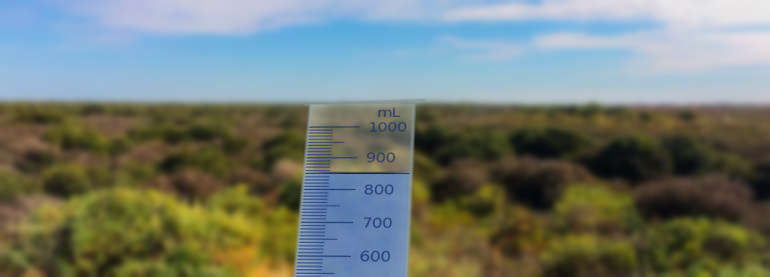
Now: 850,mL
